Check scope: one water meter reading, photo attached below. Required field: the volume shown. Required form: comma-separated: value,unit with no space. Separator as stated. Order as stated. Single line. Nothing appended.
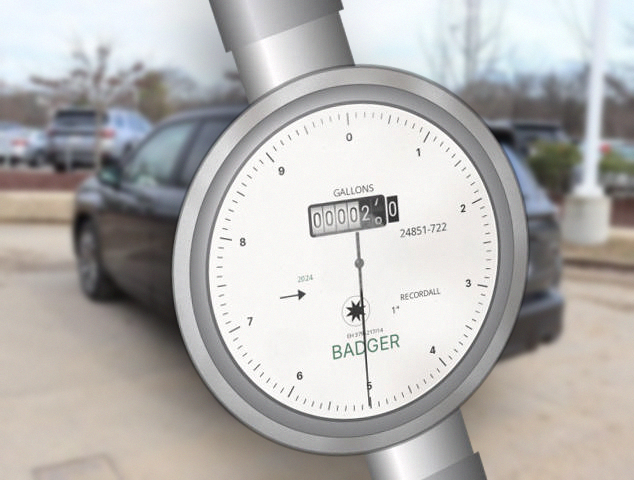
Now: 275.0,gal
